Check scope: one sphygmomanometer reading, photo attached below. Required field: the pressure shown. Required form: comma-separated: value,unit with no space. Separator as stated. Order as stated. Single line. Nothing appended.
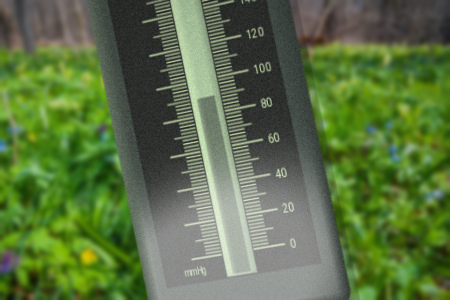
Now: 90,mmHg
